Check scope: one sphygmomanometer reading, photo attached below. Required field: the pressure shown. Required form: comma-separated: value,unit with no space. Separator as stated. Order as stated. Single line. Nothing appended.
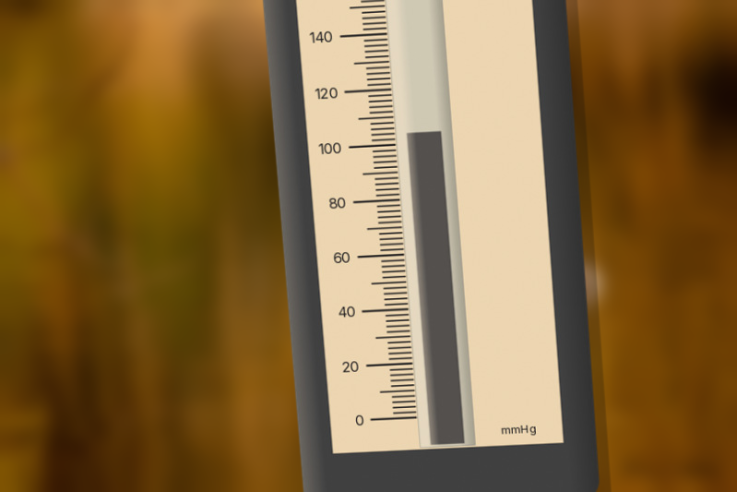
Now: 104,mmHg
